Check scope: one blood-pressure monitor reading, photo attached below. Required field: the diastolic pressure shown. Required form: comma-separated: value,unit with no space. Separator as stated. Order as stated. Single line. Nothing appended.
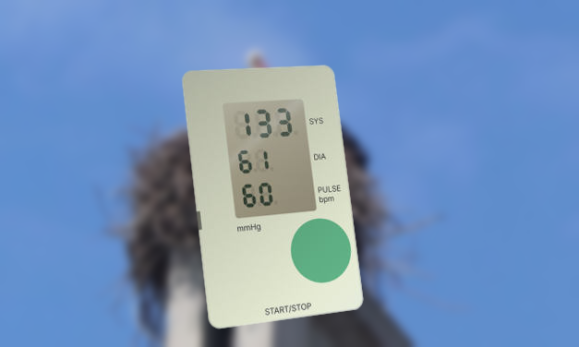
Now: 61,mmHg
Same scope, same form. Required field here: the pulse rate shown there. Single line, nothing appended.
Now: 60,bpm
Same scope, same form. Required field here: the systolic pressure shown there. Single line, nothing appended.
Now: 133,mmHg
